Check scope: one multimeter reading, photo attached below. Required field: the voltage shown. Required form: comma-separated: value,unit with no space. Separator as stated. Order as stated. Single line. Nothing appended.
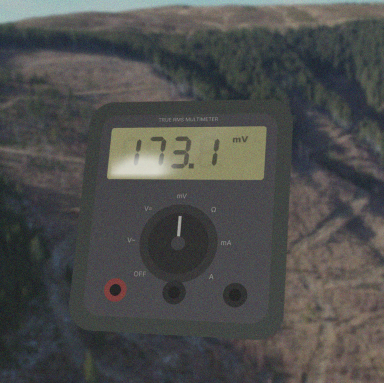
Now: 173.1,mV
